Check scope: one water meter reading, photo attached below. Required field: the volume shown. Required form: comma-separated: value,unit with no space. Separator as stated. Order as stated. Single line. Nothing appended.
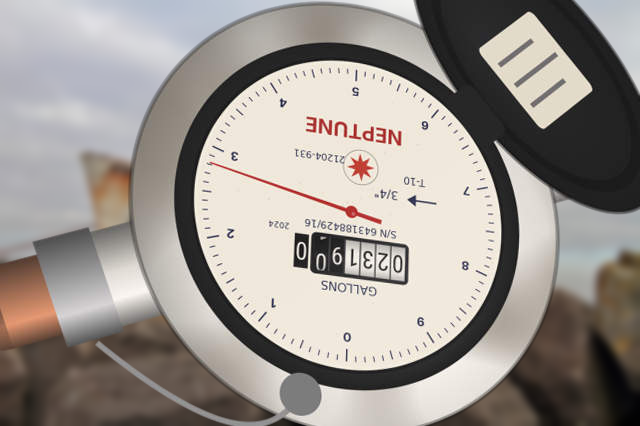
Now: 231902.8,gal
